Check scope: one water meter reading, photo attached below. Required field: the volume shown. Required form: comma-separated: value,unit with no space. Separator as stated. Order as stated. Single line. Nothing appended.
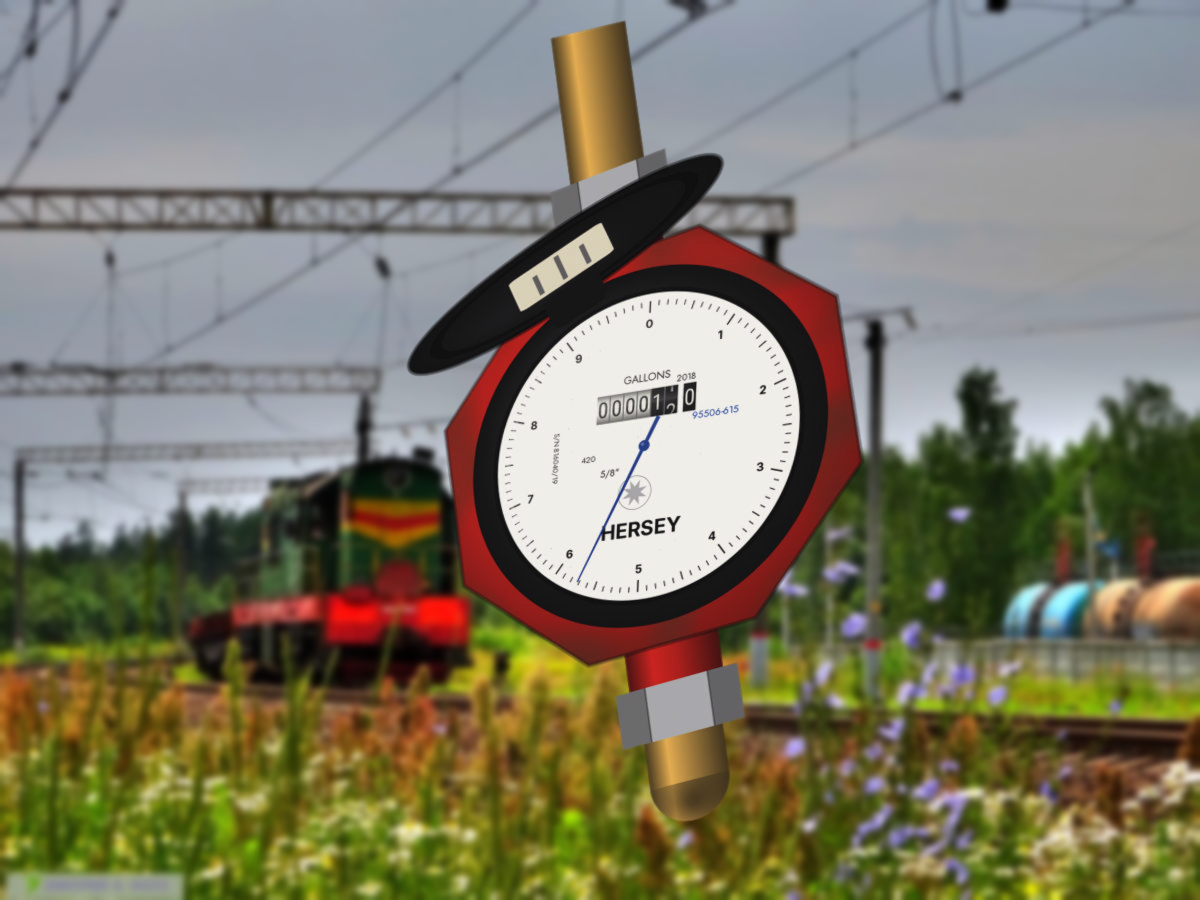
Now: 115.7,gal
